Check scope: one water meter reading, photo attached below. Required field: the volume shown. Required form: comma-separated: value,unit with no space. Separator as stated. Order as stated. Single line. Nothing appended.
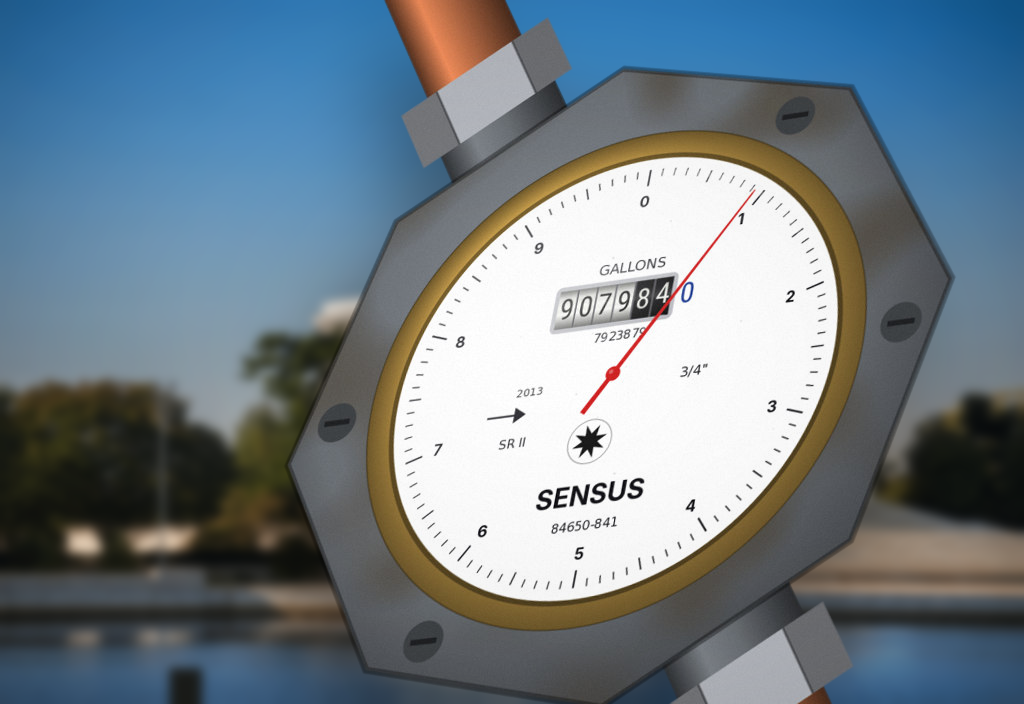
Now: 9079840.9,gal
